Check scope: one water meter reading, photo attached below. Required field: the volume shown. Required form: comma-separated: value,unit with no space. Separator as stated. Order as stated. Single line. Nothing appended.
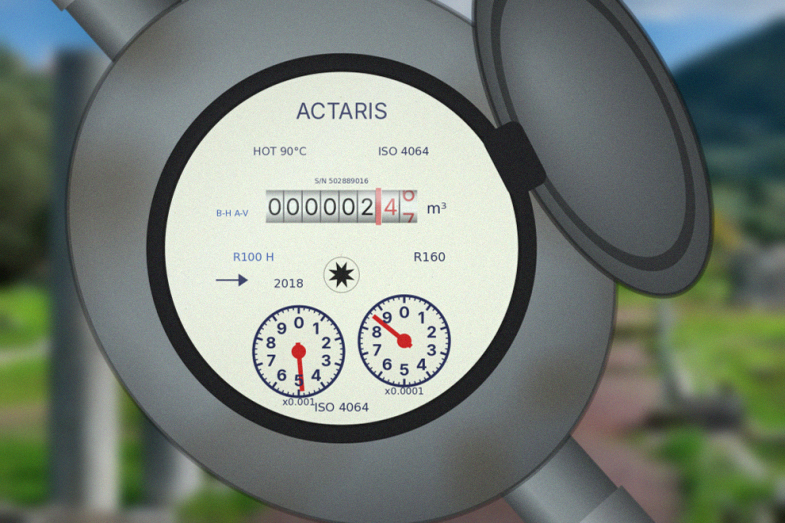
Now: 2.4648,m³
